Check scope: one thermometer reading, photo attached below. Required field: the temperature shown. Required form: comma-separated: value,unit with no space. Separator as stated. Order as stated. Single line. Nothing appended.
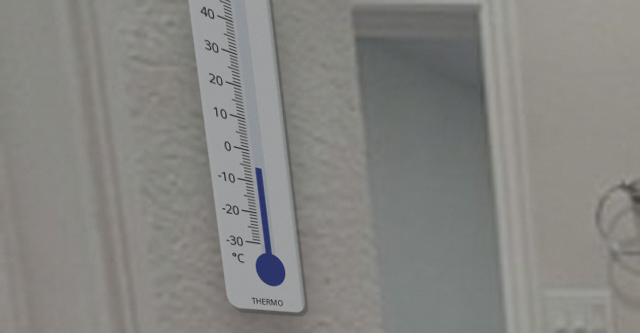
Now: -5,°C
